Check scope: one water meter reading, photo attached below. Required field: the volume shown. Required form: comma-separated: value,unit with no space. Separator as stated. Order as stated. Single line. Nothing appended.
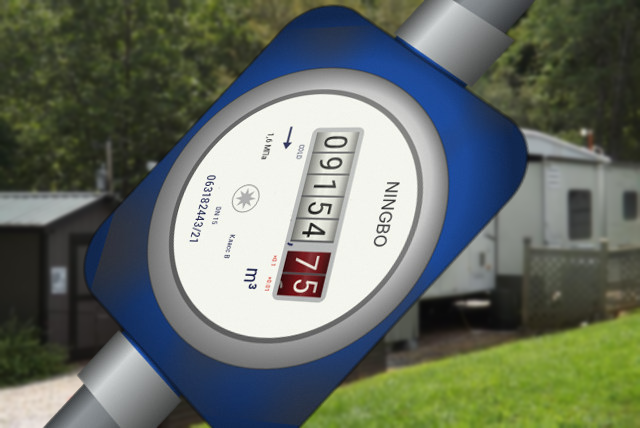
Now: 9154.75,m³
